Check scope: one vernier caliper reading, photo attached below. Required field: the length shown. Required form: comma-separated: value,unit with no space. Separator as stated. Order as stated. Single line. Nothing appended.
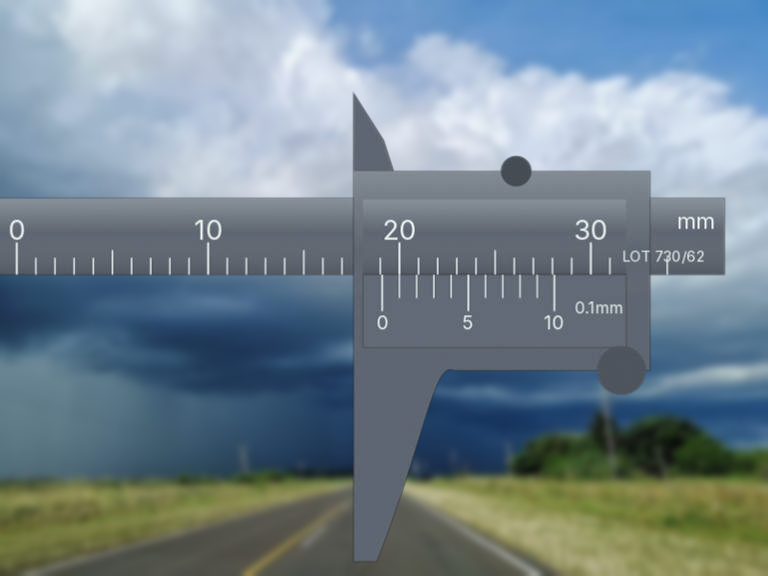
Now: 19.1,mm
